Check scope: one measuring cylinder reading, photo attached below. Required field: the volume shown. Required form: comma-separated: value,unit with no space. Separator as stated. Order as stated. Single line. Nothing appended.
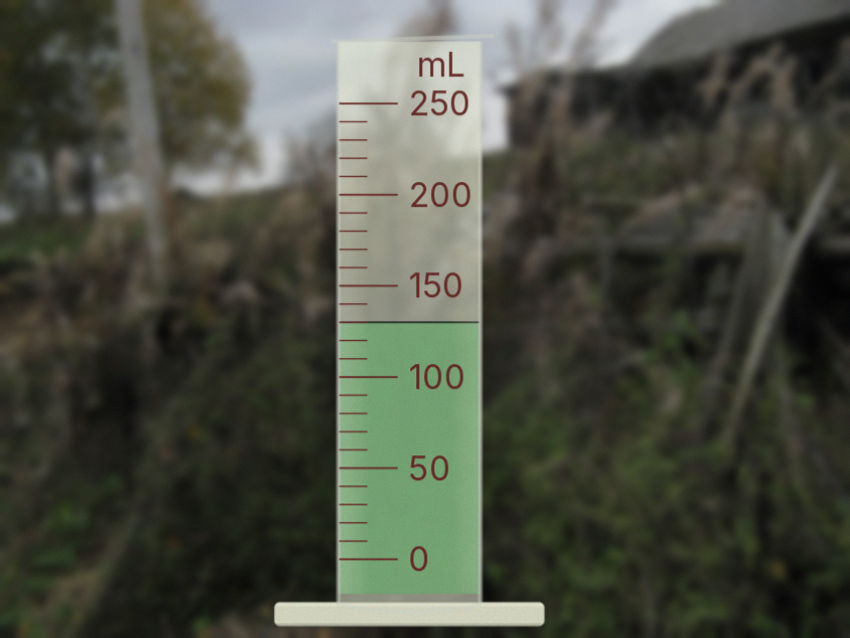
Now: 130,mL
